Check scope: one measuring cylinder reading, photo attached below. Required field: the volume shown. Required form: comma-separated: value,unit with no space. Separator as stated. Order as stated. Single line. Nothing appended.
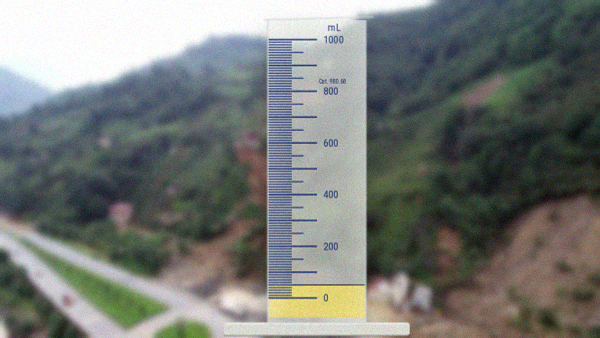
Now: 50,mL
